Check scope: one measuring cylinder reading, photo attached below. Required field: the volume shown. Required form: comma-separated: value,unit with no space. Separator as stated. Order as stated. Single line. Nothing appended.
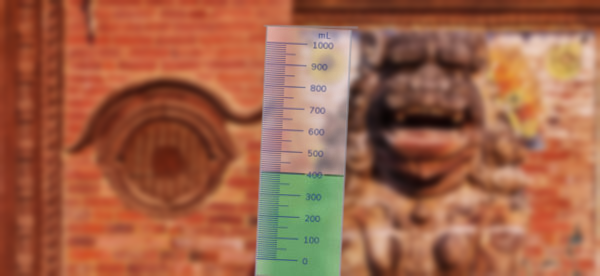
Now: 400,mL
